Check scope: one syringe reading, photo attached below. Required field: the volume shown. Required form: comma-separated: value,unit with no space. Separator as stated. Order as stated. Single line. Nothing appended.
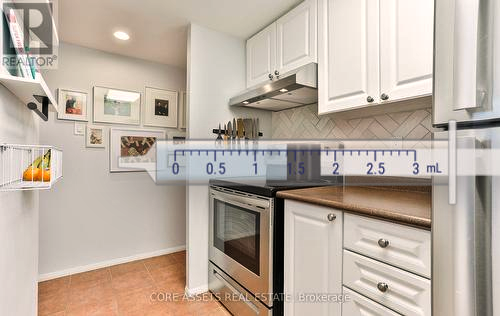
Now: 1.4,mL
